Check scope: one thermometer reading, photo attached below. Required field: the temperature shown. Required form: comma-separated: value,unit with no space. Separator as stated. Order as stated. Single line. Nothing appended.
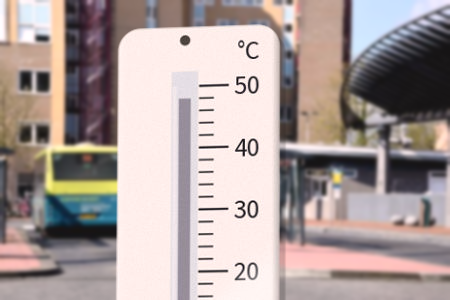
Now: 48,°C
